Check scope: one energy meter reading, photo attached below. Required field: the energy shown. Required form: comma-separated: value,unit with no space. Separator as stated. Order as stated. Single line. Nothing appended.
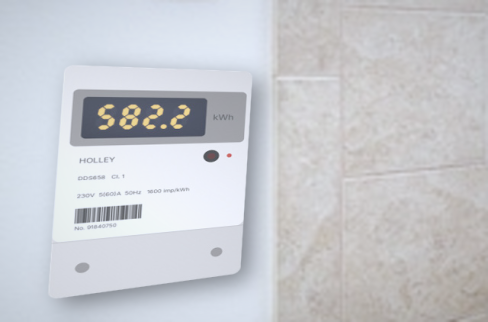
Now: 582.2,kWh
